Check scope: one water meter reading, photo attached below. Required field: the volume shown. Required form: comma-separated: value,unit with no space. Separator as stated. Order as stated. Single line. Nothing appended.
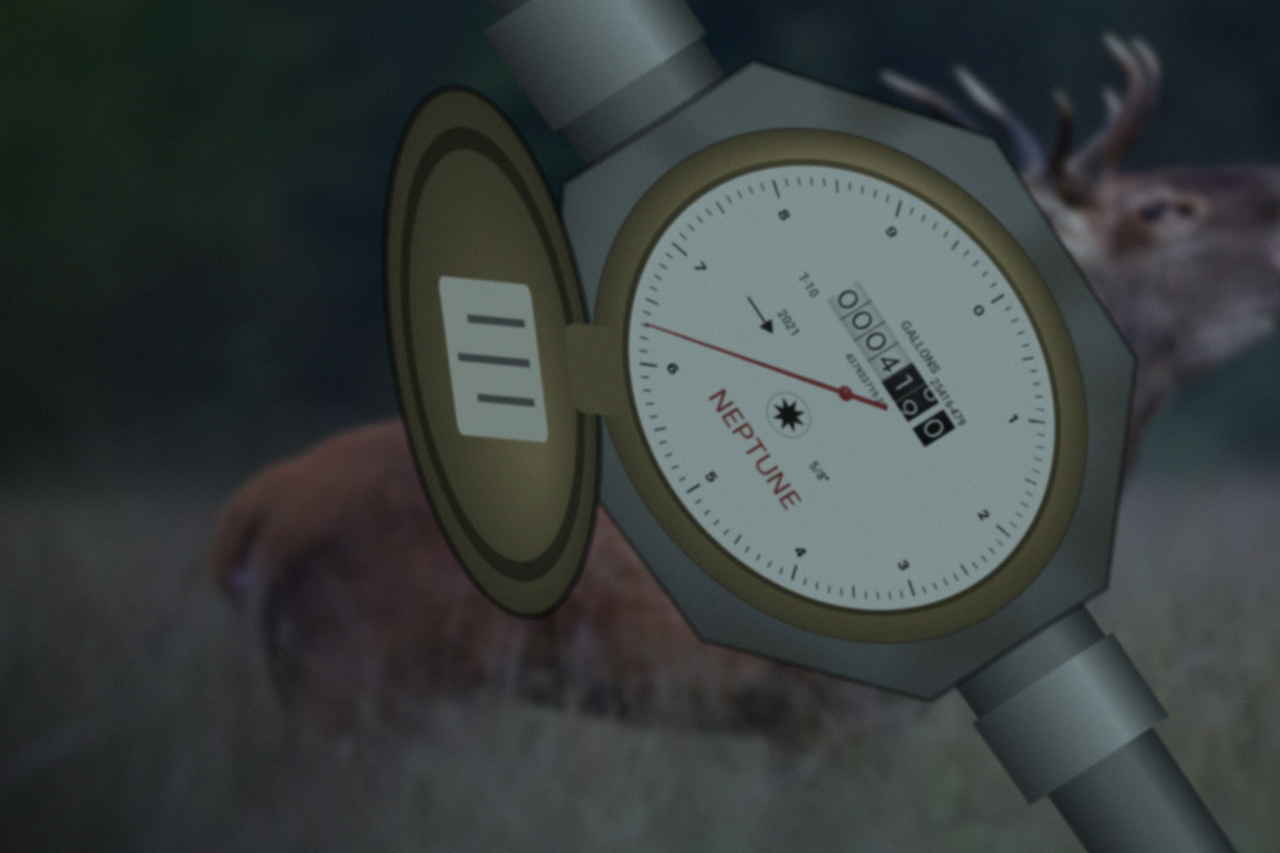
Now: 4186.3,gal
